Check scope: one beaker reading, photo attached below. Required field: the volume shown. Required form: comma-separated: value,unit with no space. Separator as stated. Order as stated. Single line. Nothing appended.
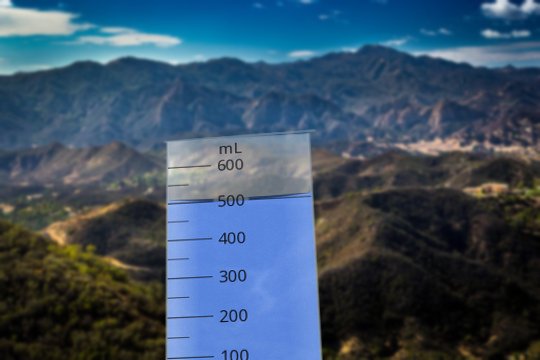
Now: 500,mL
